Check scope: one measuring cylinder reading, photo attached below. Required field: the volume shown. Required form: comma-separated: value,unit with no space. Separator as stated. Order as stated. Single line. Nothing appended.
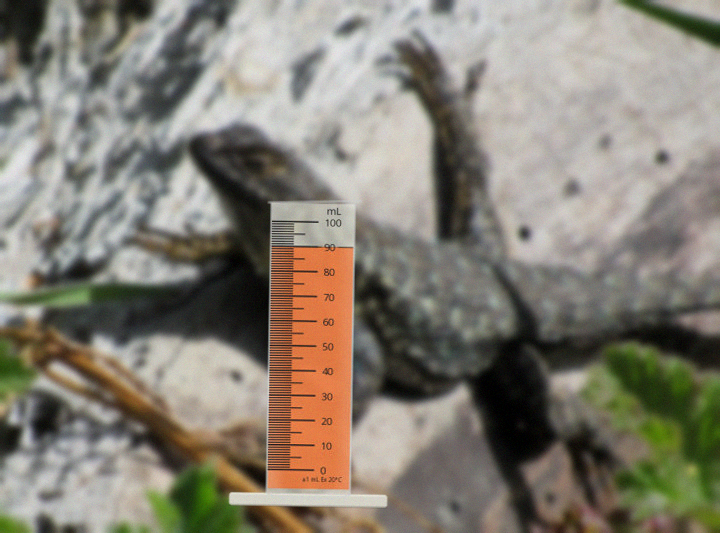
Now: 90,mL
